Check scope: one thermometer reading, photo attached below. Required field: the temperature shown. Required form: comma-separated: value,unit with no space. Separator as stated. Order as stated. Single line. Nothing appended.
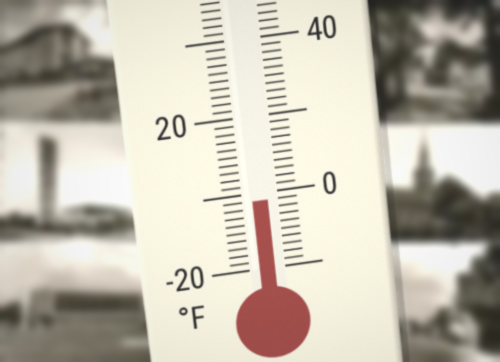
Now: -2,°F
